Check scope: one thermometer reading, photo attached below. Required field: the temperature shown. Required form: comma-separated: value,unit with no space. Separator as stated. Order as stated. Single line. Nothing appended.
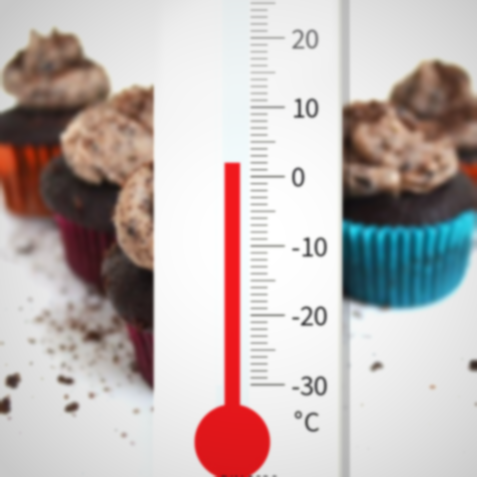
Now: 2,°C
